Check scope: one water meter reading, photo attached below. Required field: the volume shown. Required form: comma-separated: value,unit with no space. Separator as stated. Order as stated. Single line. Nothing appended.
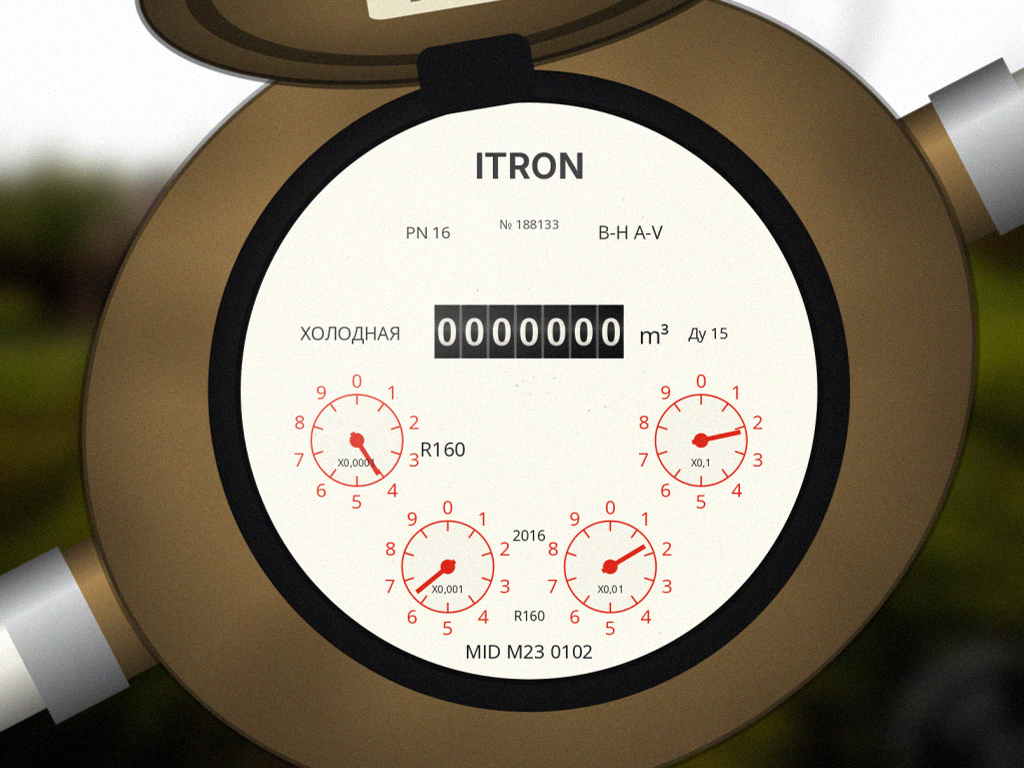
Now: 0.2164,m³
